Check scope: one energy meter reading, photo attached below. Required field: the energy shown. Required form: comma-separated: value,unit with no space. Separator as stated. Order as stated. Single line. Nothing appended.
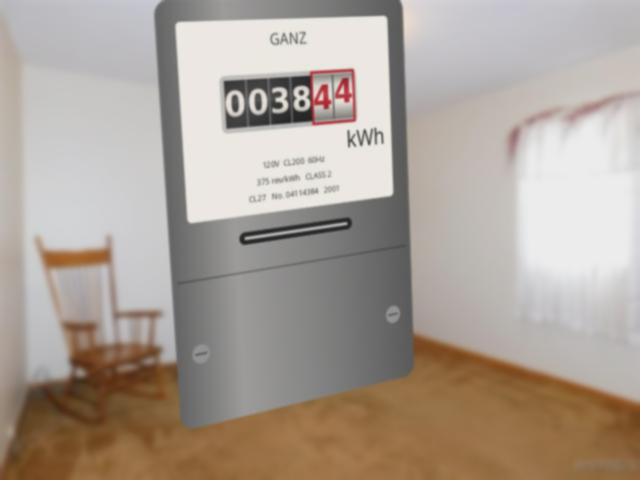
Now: 38.44,kWh
